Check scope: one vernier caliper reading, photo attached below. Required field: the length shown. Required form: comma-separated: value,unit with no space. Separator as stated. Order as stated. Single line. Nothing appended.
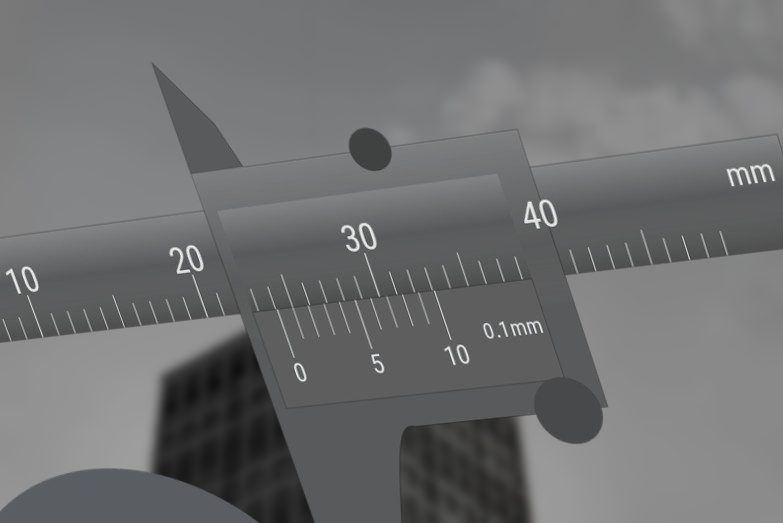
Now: 24.1,mm
